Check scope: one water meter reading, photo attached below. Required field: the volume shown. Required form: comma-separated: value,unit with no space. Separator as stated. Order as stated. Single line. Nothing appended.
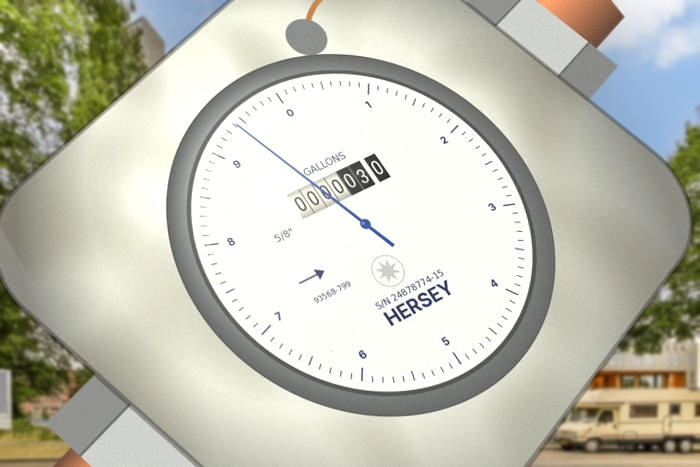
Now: 29.4,gal
